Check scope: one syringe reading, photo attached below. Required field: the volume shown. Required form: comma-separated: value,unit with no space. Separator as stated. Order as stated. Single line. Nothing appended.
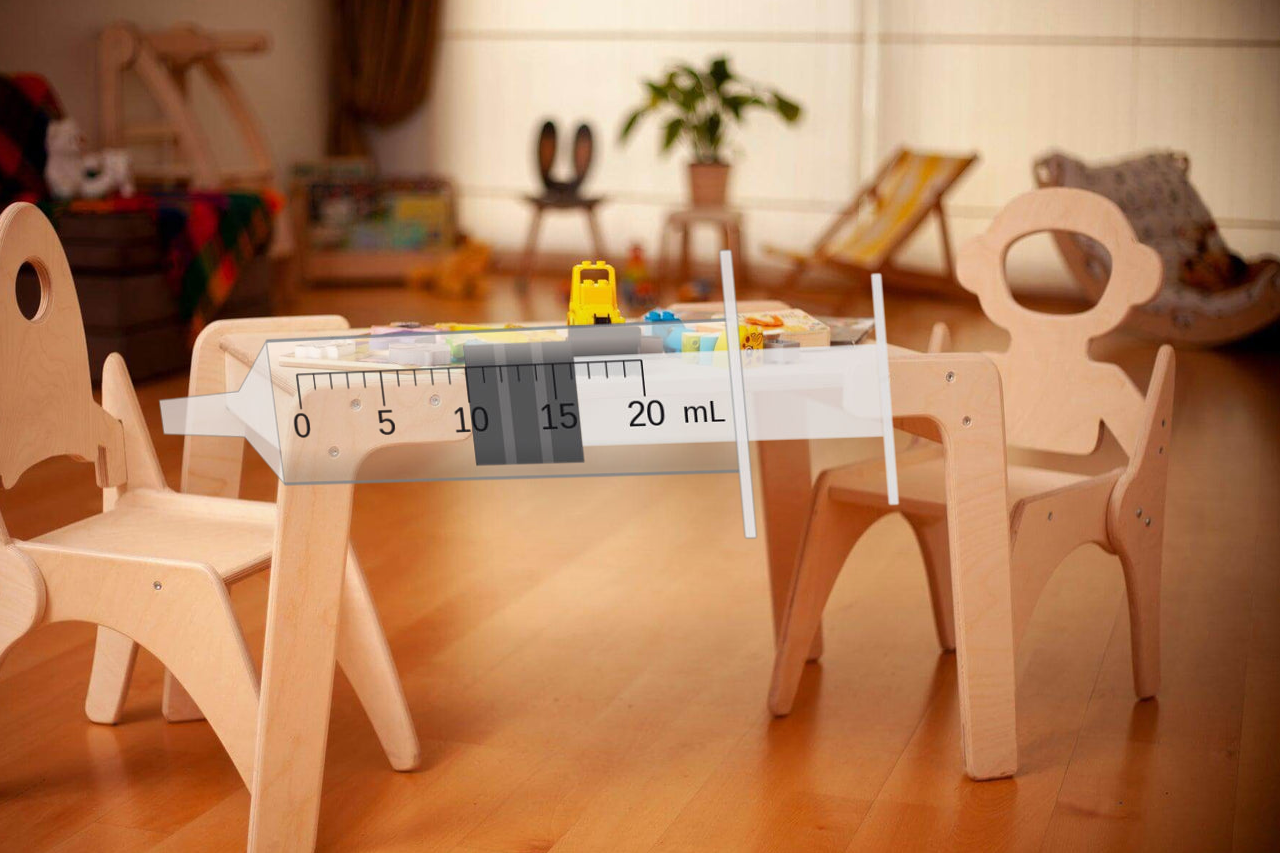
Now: 10,mL
